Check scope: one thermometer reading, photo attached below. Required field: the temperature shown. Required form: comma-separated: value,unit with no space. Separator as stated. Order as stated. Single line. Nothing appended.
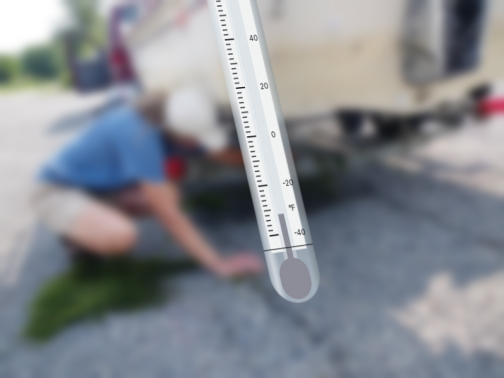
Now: -32,°F
